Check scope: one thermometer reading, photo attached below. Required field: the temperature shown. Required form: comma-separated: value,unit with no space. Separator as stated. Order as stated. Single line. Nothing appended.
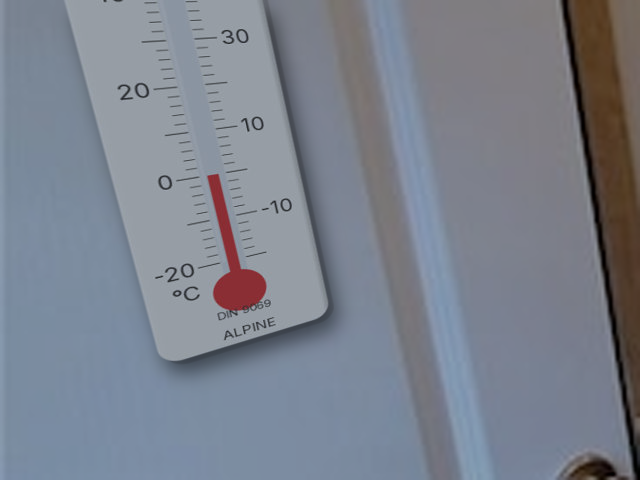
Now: 0,°C
